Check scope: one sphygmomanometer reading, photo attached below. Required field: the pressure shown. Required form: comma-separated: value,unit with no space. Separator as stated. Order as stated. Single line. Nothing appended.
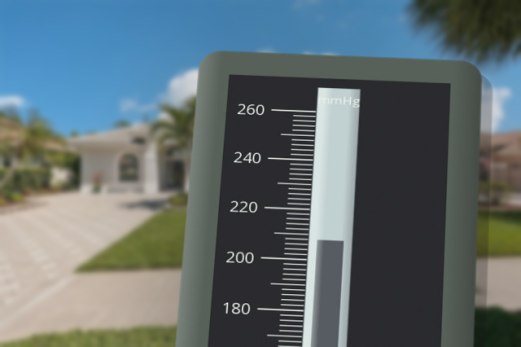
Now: 208,mmHg
